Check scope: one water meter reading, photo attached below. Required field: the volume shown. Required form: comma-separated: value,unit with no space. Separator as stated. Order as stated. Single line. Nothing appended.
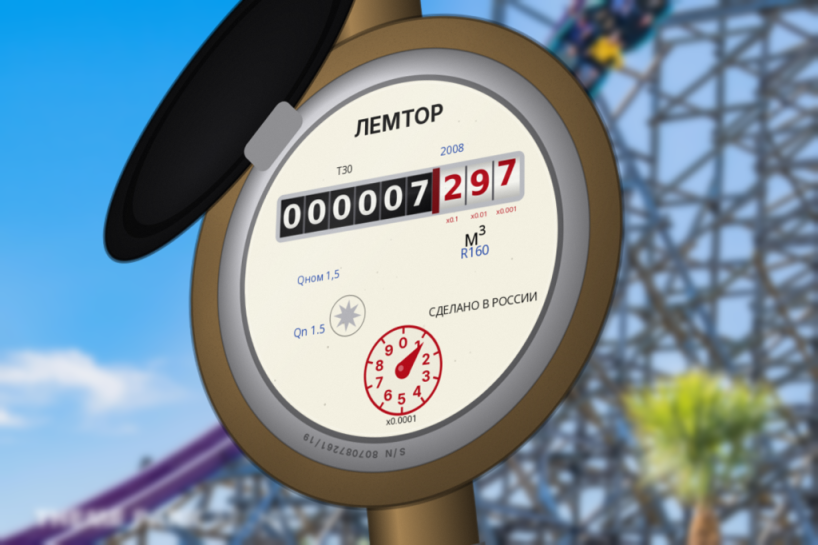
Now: 7.2971,m³
